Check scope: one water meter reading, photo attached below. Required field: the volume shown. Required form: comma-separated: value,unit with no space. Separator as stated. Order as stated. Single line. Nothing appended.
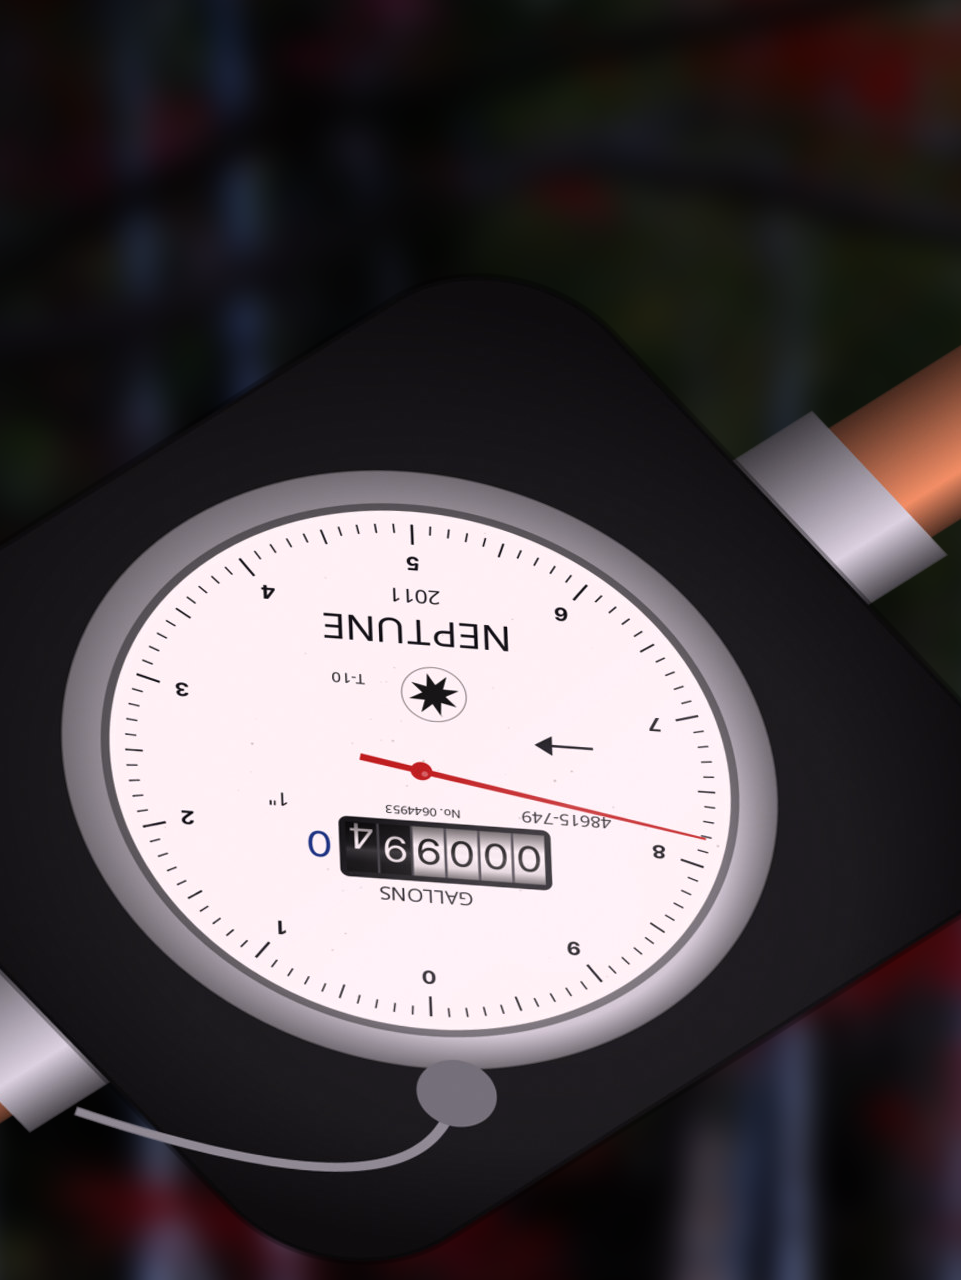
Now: 9937.8,gal
